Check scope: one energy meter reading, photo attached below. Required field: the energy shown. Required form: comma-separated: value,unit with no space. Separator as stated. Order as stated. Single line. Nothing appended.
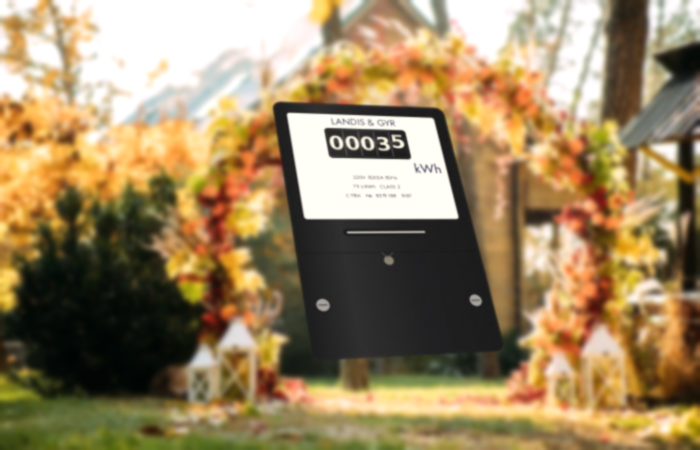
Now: 35,kWh
